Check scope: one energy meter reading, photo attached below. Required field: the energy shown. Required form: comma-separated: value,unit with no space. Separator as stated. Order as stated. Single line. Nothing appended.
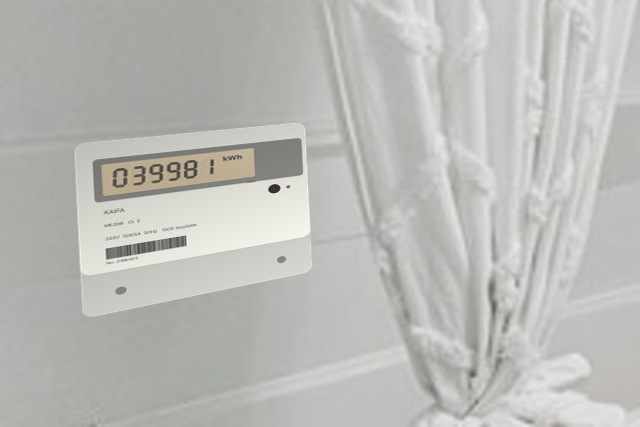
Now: 39981,kWh
